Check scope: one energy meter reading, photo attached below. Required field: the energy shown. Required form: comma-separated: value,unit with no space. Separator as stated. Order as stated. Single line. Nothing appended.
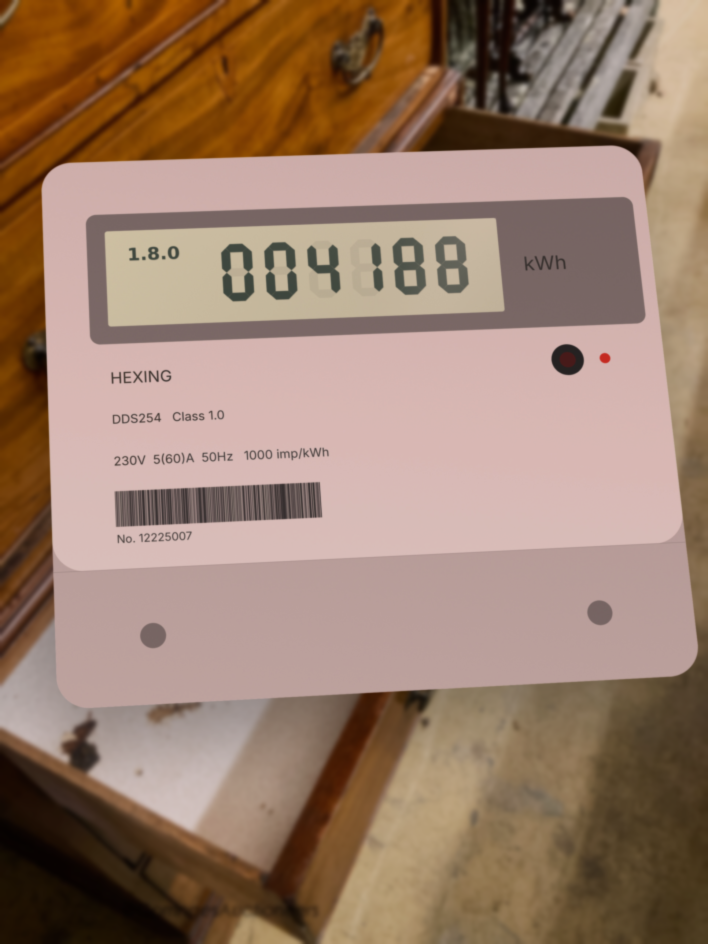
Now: 4188,kWh
